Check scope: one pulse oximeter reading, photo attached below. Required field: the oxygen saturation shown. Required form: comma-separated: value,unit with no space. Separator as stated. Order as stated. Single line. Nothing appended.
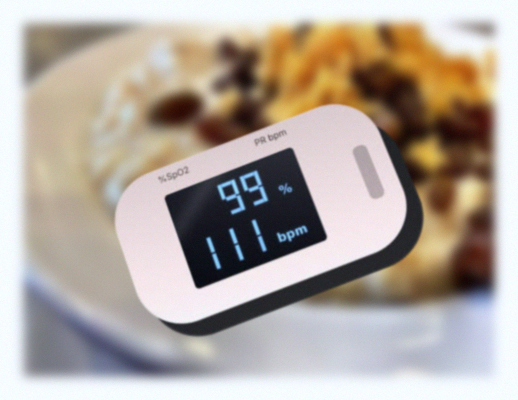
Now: 99,%
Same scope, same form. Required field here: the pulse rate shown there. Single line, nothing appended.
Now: 111,bpm
